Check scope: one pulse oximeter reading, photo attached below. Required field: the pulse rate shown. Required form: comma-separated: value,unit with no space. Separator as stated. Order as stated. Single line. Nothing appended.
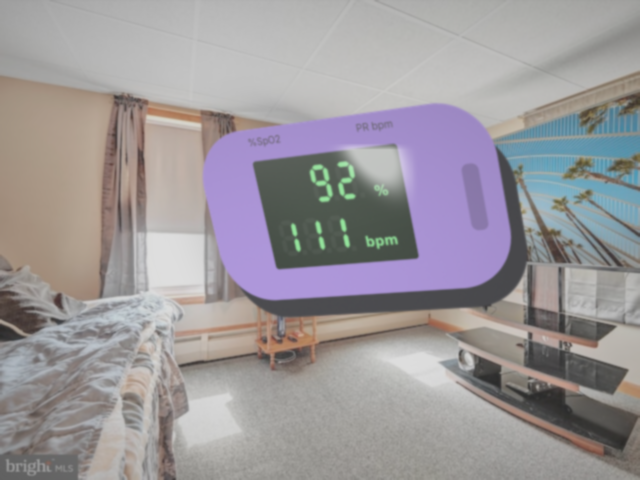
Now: 111,bpm
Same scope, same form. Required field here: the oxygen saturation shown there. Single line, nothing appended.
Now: 92,%
